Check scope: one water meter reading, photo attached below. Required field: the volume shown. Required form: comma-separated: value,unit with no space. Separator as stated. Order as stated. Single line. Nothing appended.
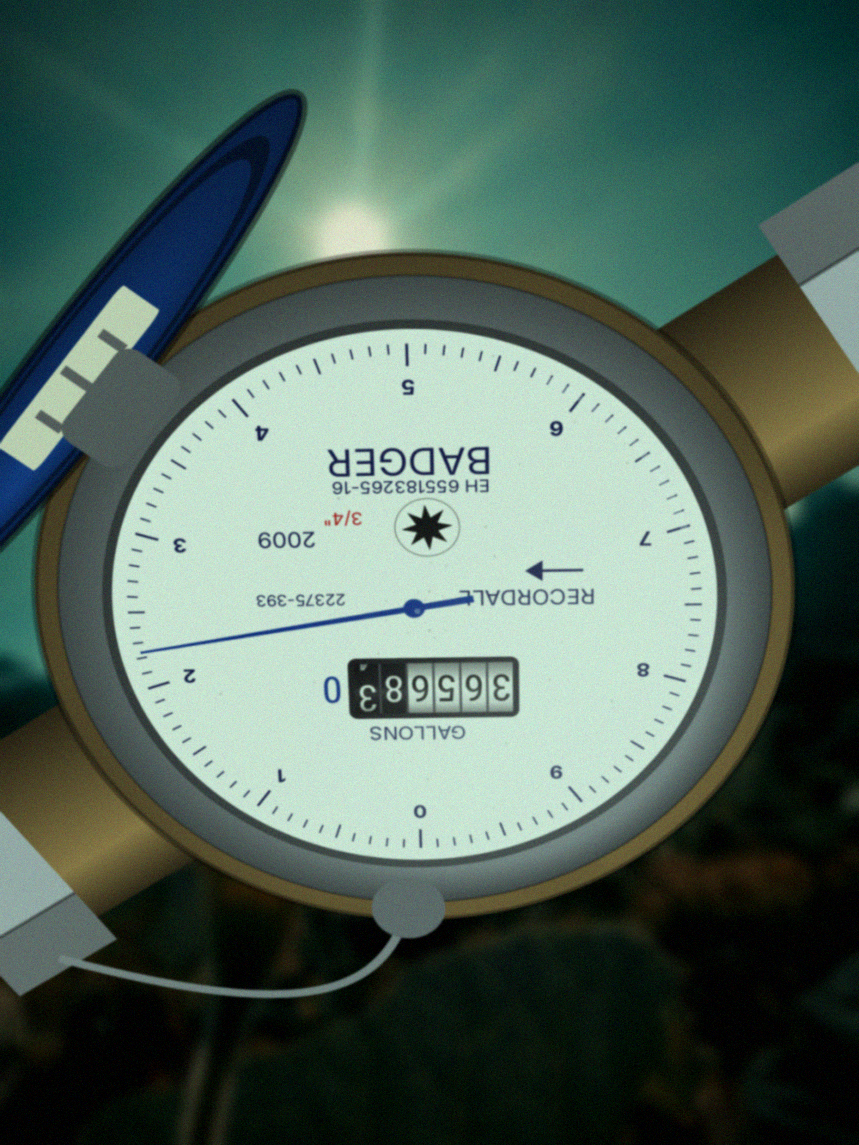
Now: 3656832.2,gal
